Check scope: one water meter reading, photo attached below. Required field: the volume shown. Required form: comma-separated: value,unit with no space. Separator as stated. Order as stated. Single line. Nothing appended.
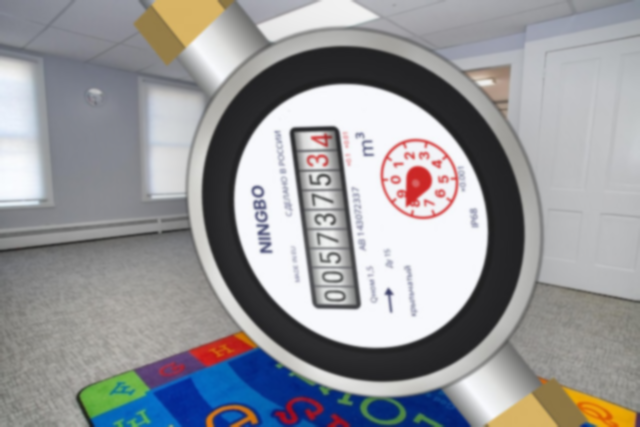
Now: 57375.338,m³
